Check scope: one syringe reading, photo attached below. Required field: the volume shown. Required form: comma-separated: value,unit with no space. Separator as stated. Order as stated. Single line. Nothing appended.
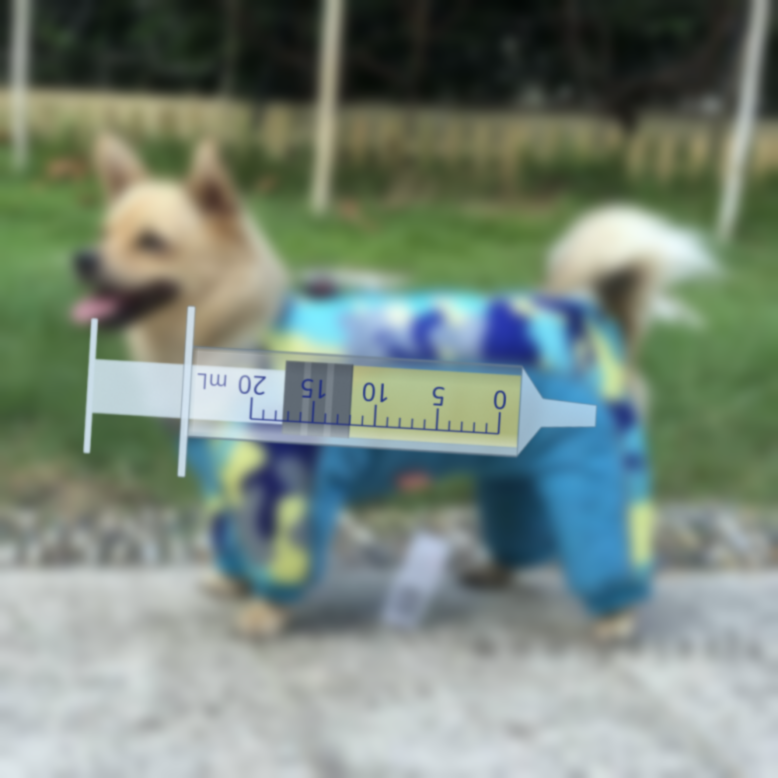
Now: 12,mL
